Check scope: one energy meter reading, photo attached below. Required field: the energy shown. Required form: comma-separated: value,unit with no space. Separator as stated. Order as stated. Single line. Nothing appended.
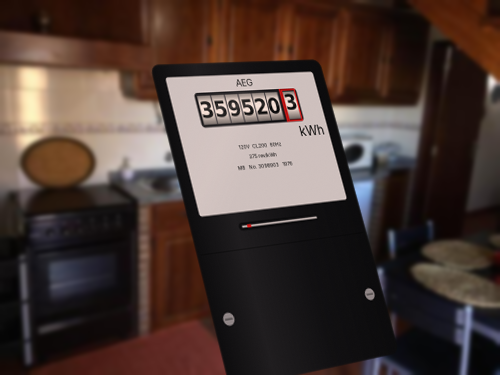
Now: 359520.3,kWh
